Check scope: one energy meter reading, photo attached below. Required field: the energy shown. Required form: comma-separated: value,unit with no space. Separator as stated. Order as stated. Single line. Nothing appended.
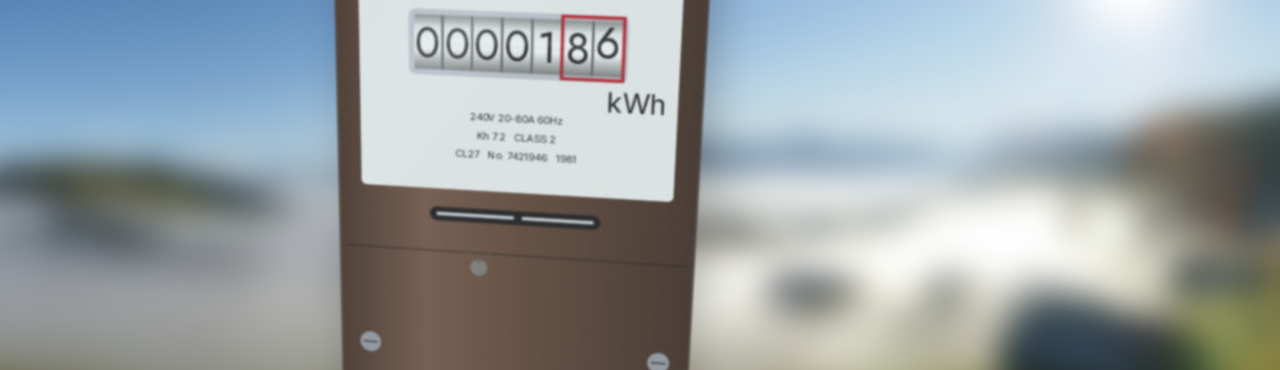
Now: 1.86,kWh
